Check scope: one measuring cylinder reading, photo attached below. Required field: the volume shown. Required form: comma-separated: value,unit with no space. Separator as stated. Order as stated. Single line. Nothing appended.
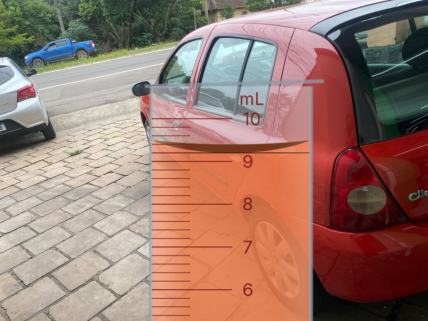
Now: 9.2,mL
